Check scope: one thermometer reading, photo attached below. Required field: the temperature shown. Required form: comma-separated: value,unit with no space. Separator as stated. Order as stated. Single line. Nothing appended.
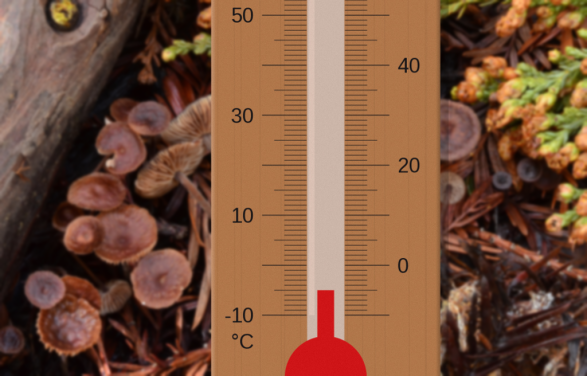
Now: -5,°C
